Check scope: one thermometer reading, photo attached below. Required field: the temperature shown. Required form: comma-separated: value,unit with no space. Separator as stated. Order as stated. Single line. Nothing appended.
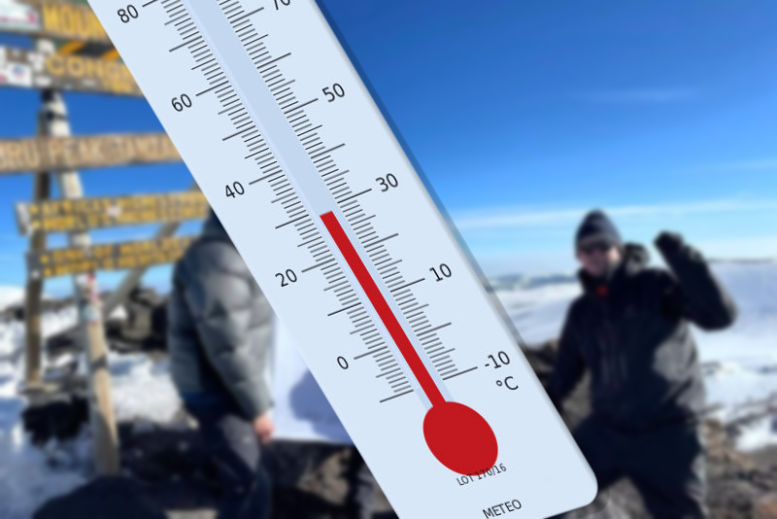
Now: 29,°C
